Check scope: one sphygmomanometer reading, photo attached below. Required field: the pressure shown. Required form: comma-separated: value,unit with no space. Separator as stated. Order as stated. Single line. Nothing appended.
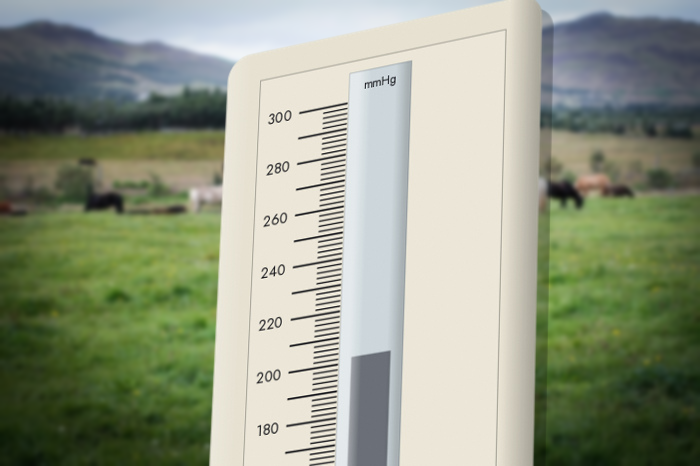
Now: 202,mmHg
